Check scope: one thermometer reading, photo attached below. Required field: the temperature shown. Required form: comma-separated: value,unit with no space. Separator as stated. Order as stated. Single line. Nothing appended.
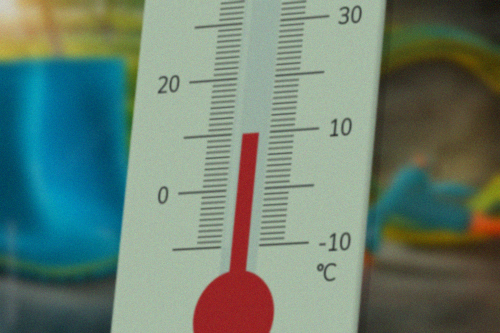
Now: 10,°C
